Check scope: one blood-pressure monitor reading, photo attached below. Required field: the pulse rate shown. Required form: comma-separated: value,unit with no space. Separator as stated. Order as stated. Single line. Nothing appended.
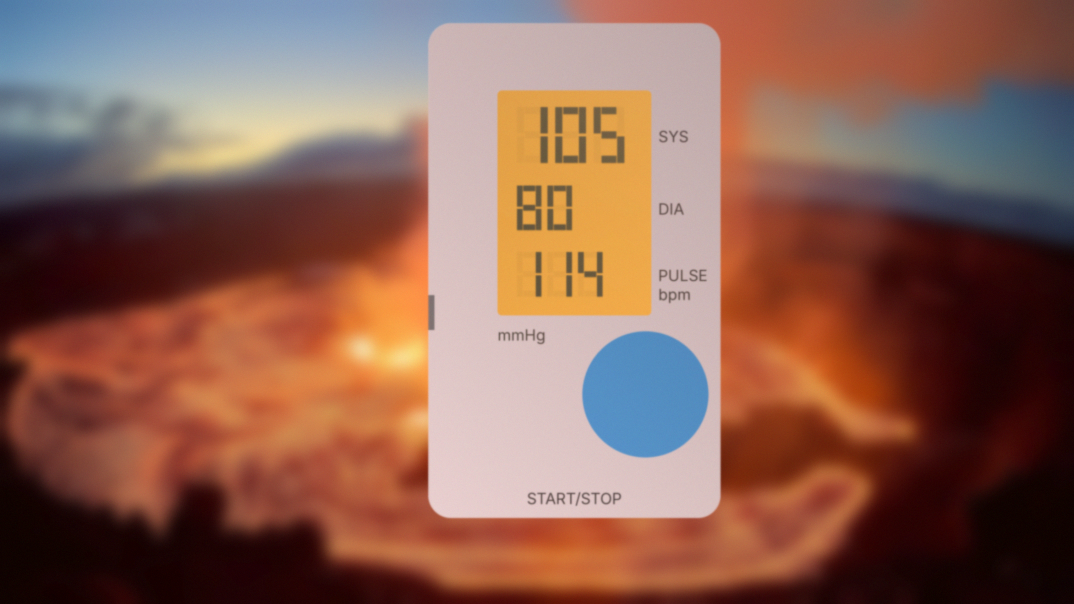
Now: 114,bpm
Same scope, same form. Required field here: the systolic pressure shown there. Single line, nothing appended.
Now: 105,mmHg
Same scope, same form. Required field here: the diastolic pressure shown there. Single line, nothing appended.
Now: 80,mmHg
